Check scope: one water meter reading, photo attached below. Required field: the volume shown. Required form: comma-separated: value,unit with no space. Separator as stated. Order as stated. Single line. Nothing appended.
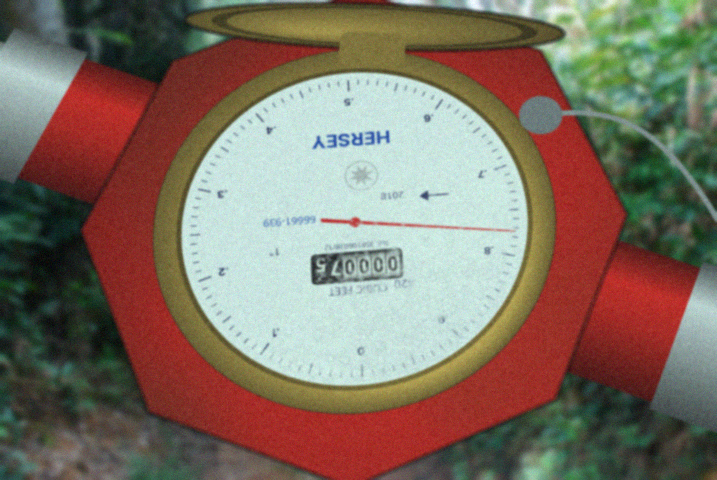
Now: 74.77,ft³
